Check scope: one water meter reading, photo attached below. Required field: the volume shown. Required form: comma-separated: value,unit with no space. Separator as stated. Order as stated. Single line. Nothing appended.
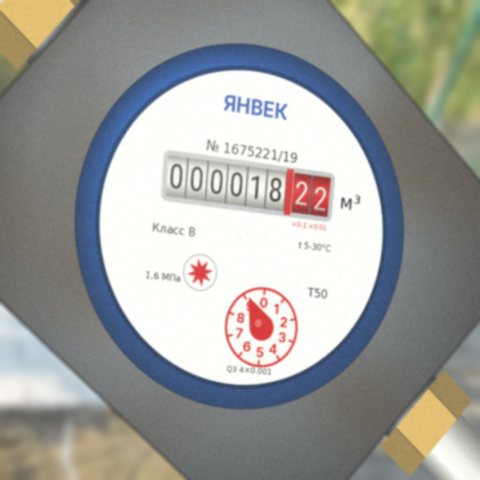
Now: 18.219,m³
